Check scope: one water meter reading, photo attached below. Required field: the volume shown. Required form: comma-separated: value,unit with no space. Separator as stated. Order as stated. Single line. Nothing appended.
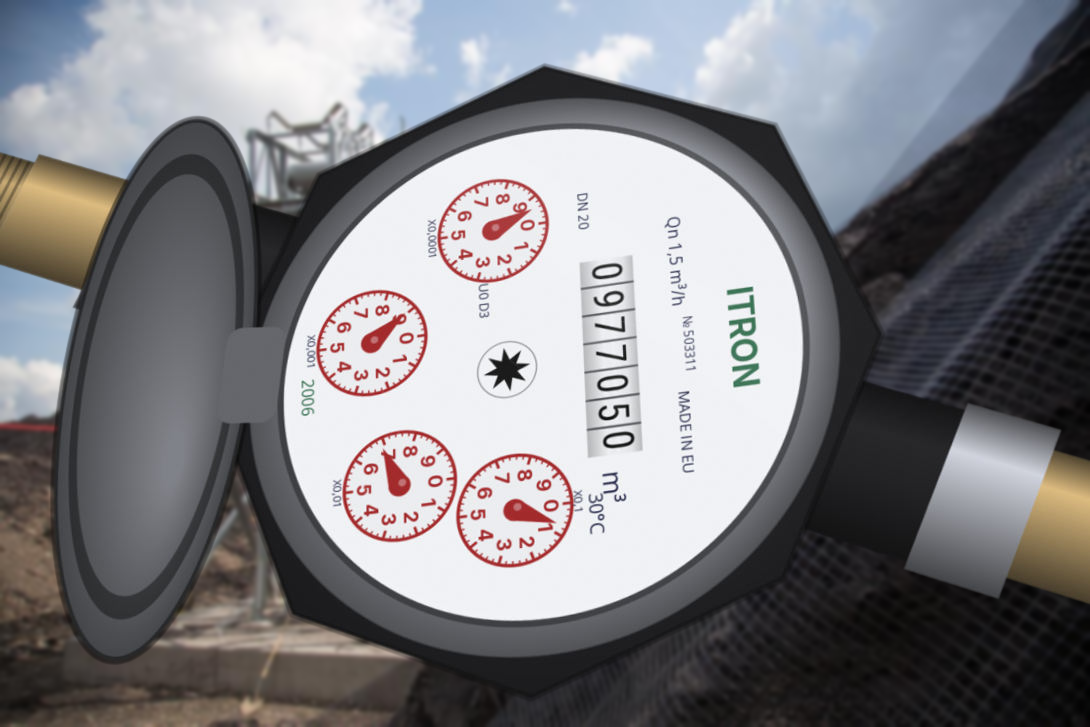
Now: 977050.0689,m³
